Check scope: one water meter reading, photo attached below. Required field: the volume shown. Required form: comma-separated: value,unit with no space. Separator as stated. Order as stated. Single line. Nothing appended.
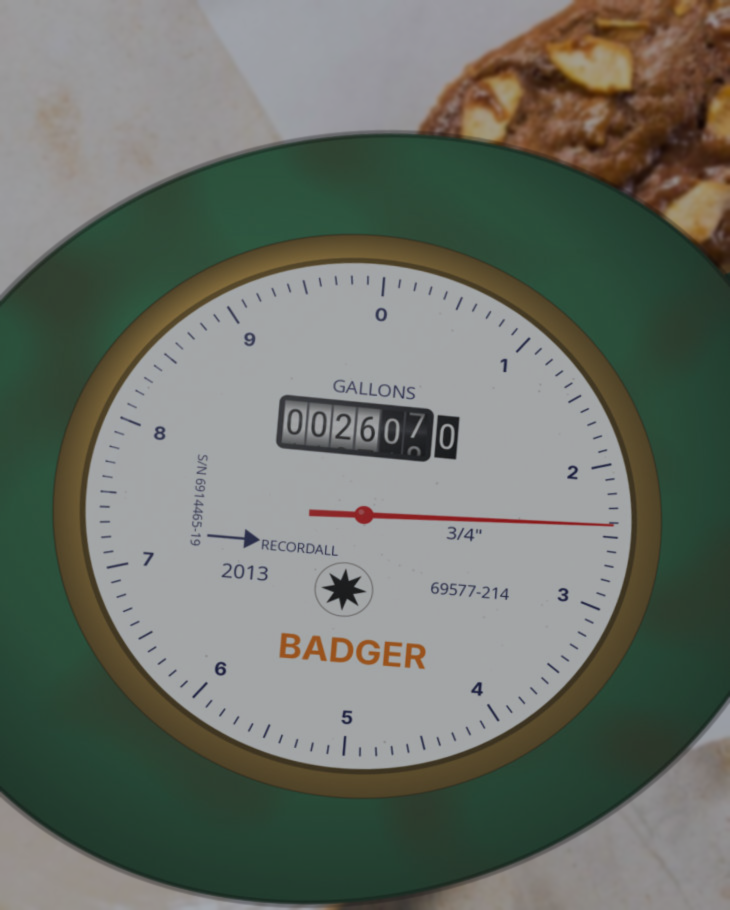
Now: 26072.4,gal
